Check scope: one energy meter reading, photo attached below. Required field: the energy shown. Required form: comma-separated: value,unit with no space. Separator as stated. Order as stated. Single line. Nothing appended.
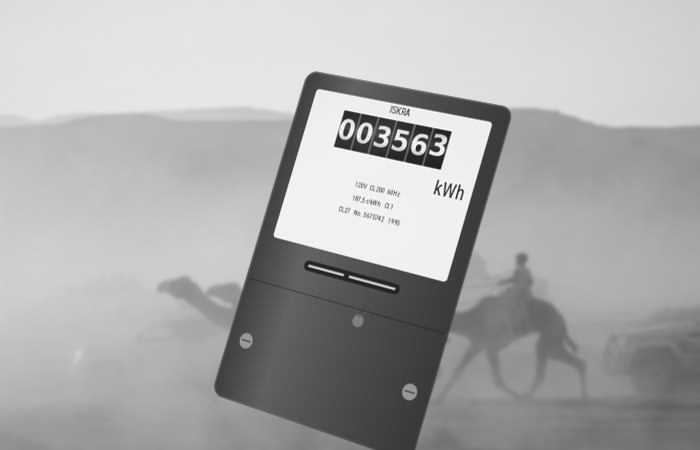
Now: 3563,kWh
